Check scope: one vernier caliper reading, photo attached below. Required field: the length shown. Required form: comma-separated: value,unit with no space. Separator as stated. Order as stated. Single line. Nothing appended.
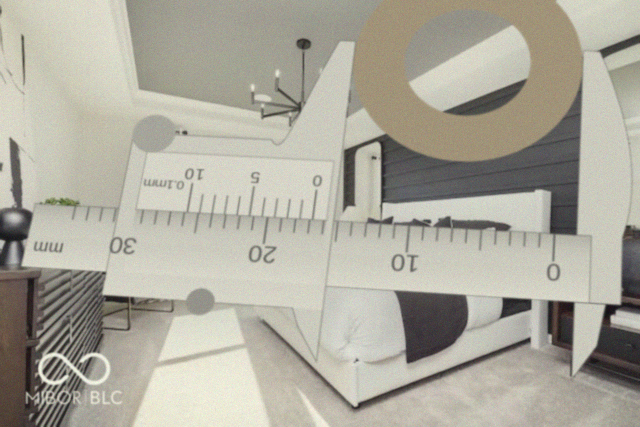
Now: 16.8,mm
